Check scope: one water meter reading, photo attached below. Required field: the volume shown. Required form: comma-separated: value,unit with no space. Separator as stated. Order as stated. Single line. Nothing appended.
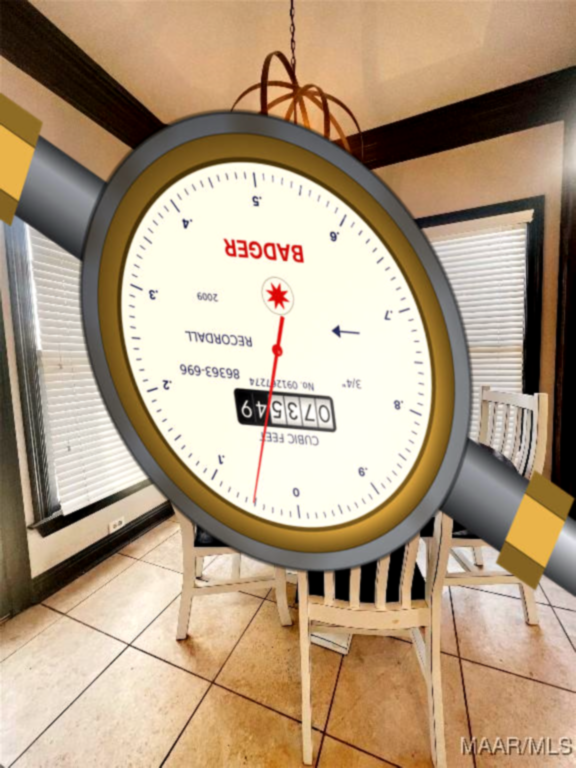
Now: 73549.05,ft³
